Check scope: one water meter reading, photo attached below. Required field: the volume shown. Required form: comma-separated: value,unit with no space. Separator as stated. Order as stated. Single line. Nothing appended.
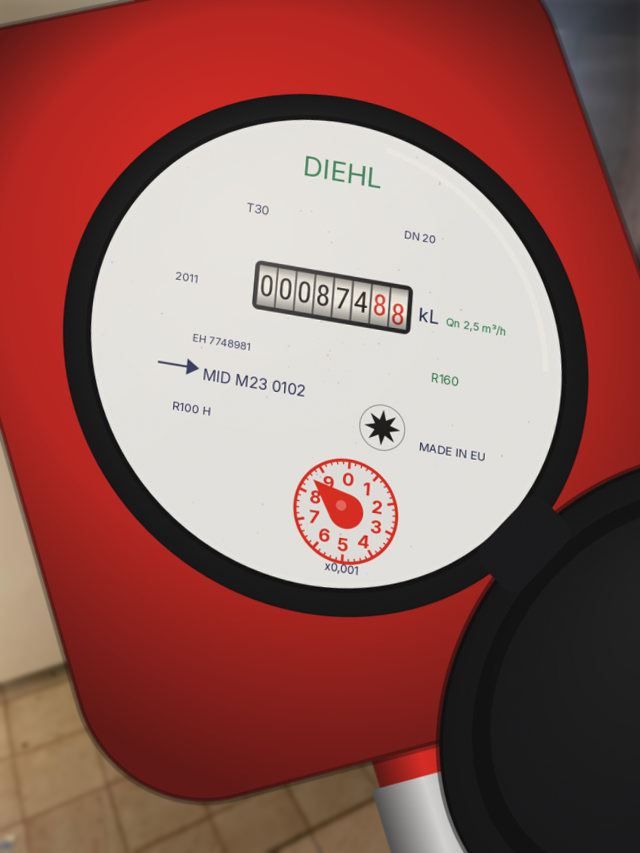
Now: 874.878,kL
